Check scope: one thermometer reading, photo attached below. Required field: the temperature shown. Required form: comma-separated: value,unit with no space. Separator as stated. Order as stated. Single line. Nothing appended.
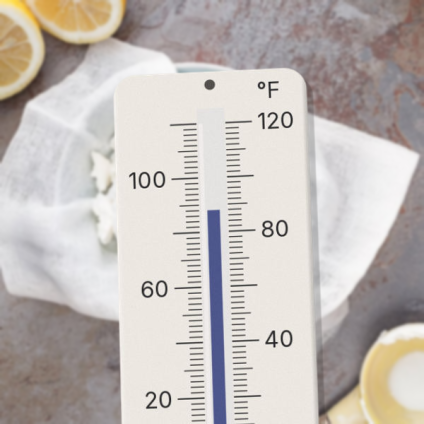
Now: 88,°F
